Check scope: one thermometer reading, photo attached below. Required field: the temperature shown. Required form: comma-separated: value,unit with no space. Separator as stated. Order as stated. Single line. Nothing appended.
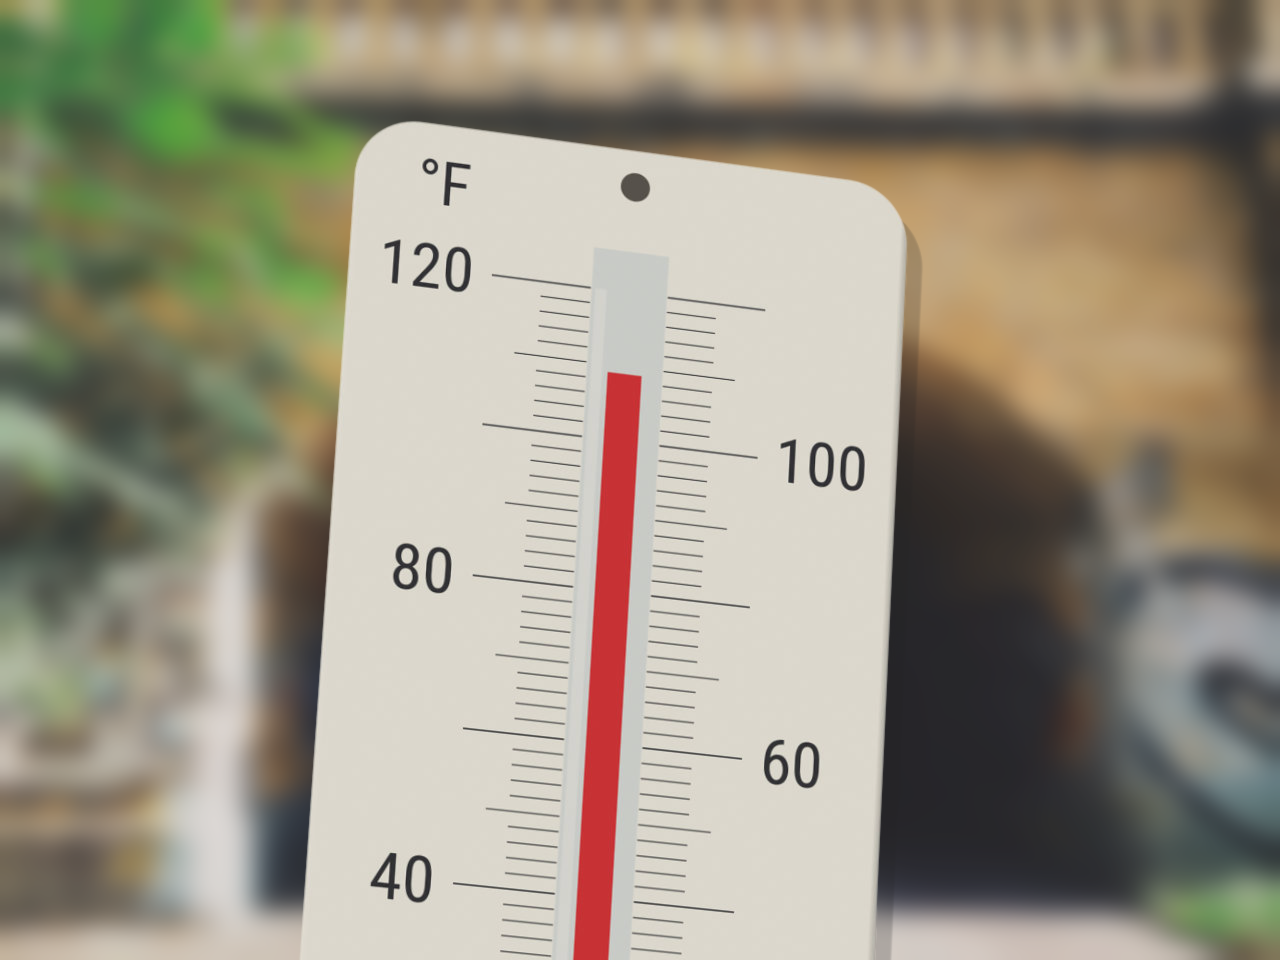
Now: 109,°F
